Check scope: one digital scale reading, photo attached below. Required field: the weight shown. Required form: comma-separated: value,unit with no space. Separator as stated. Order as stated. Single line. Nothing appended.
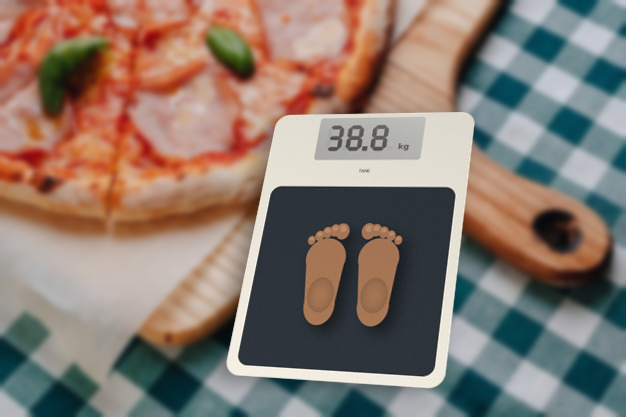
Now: 38.8,kg
